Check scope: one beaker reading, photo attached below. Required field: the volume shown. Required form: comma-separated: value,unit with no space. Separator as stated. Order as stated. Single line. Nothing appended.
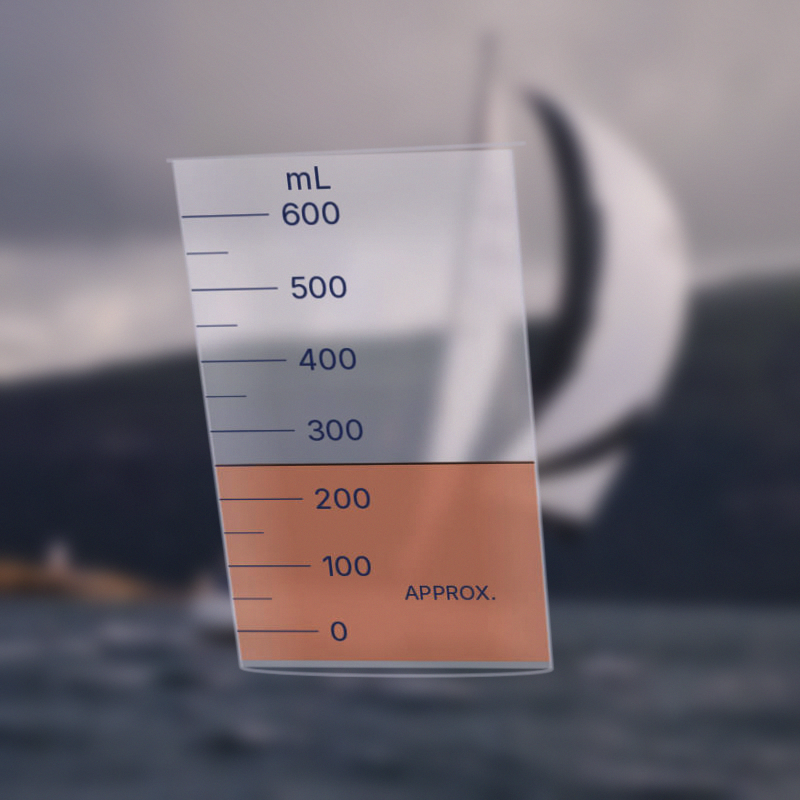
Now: 250,mL
